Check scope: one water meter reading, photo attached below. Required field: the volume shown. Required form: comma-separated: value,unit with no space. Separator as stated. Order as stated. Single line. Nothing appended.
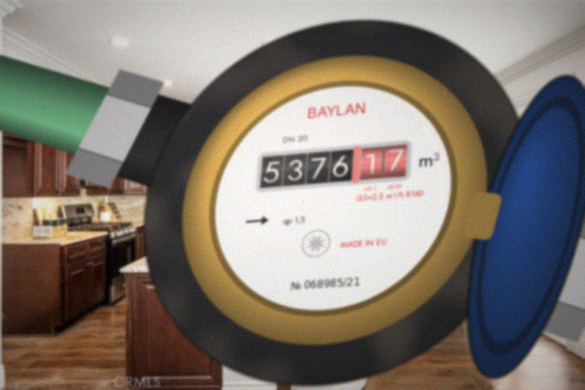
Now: 5376.17,m³
